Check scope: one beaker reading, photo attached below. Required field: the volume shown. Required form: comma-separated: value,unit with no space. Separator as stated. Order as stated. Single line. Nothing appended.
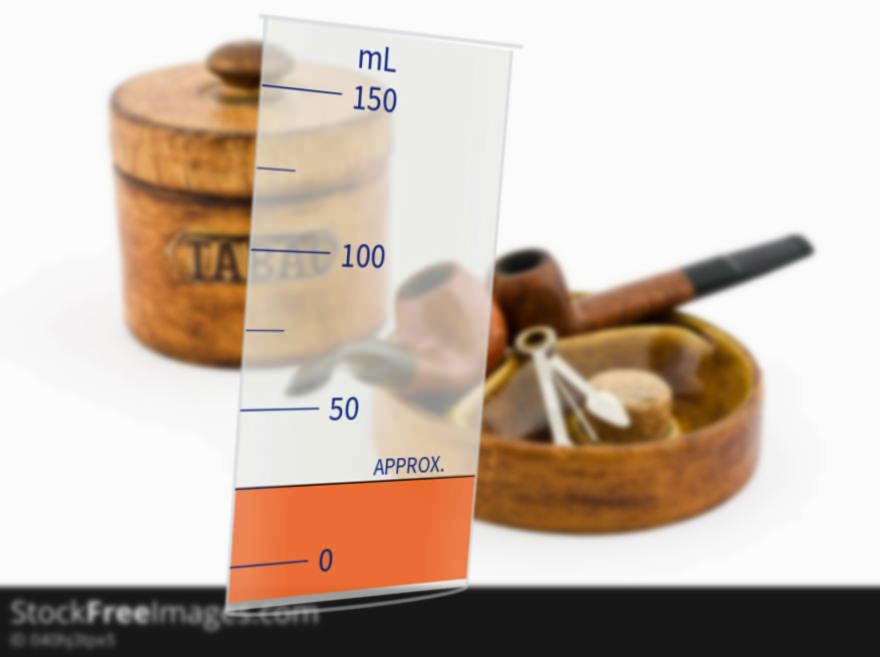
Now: 25,mL
